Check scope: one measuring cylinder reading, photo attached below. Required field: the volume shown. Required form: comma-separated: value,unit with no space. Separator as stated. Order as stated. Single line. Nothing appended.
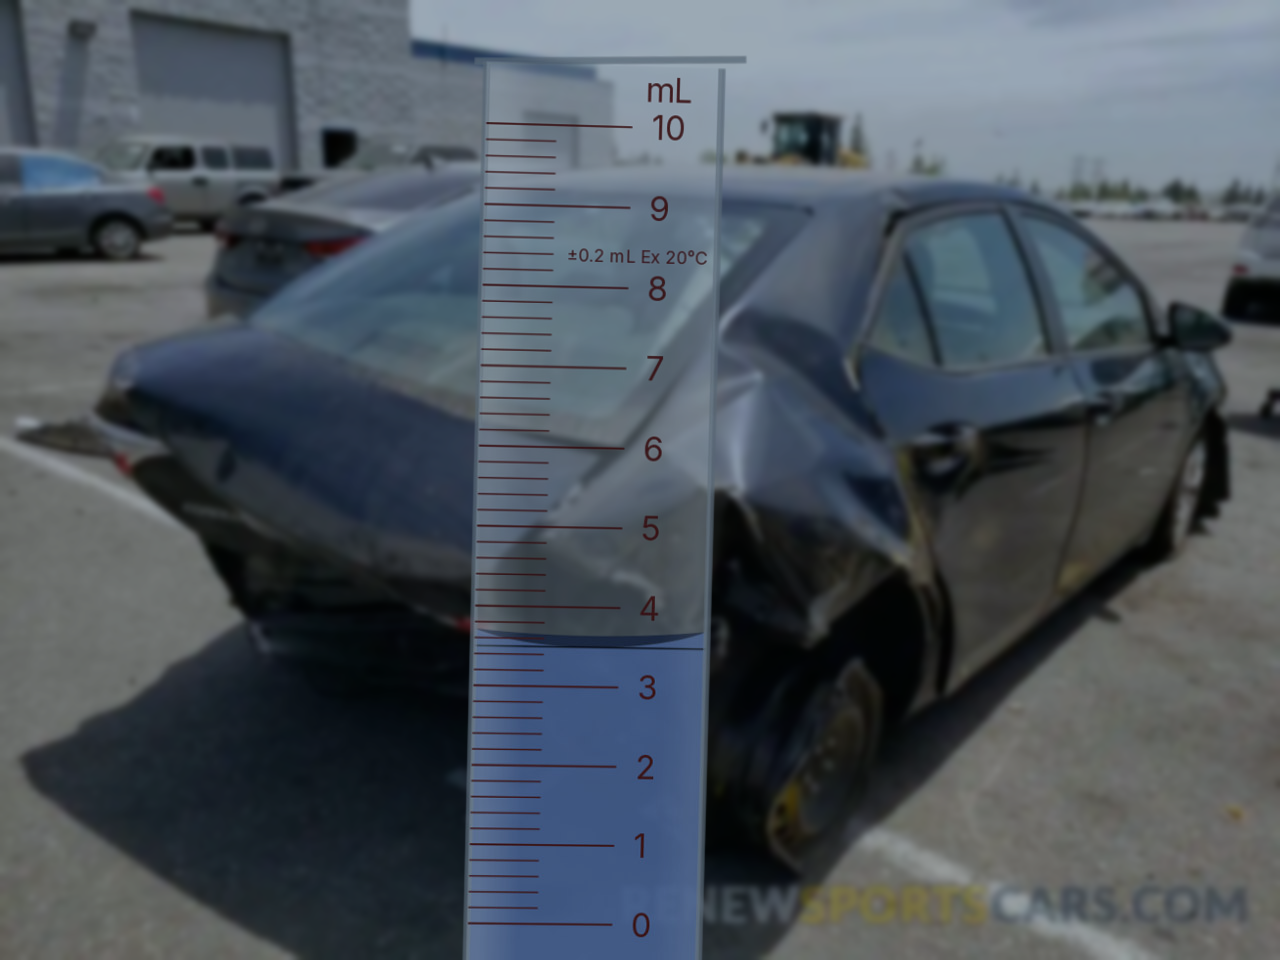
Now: 3.5,mL
